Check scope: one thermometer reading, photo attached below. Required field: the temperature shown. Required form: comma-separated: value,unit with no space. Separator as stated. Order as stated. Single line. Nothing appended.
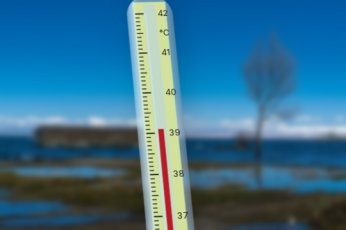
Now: 39.1,°C
